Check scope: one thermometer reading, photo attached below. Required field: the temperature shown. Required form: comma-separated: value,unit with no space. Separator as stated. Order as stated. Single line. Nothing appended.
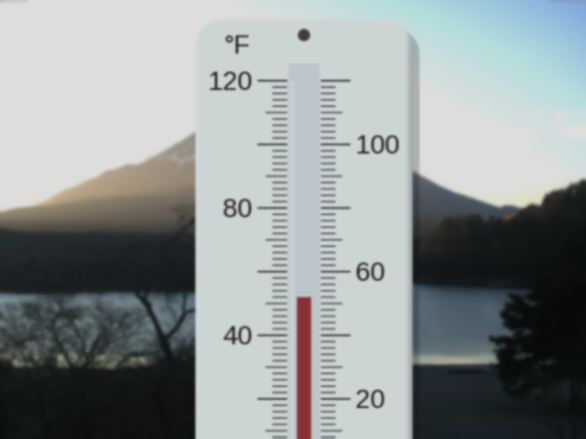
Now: 52,°F
